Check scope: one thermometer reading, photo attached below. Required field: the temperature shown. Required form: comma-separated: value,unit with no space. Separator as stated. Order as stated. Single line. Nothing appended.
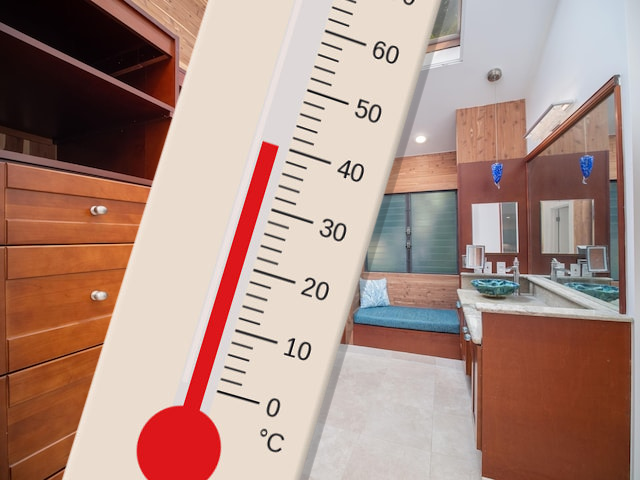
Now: 40,°C
